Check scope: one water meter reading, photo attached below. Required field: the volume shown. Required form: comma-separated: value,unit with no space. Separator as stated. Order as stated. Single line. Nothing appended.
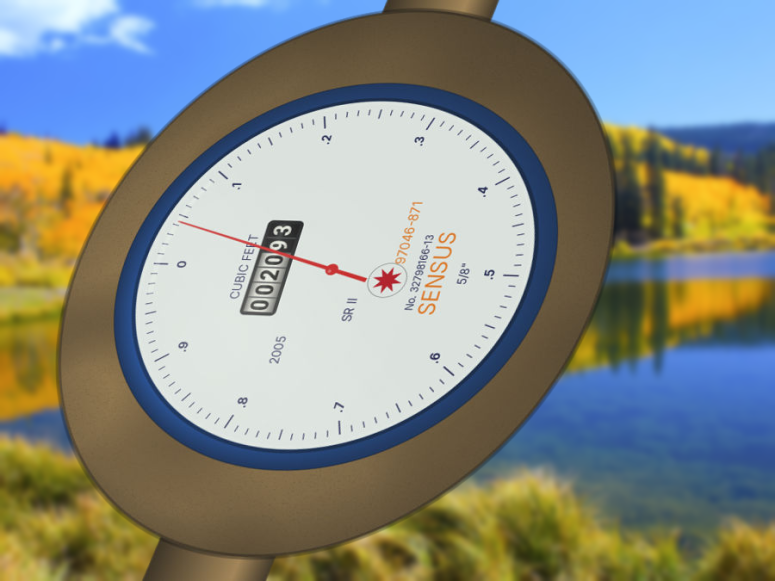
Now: 2093.04,ft³
